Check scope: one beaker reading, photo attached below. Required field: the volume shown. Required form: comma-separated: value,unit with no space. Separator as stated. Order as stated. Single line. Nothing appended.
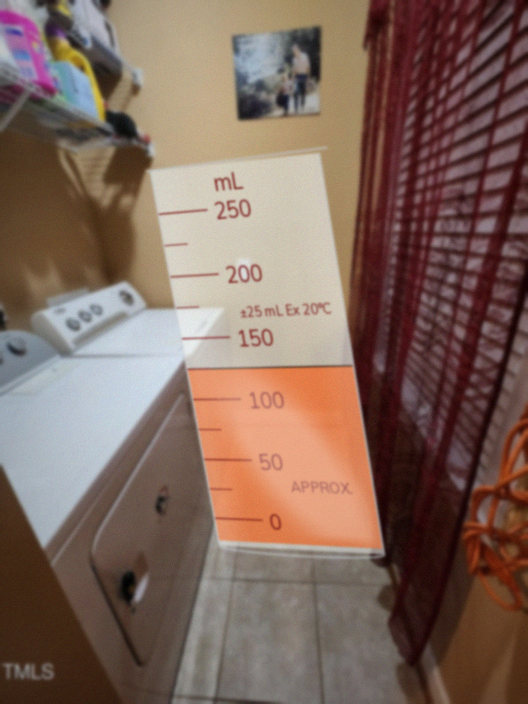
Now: 125,mL
